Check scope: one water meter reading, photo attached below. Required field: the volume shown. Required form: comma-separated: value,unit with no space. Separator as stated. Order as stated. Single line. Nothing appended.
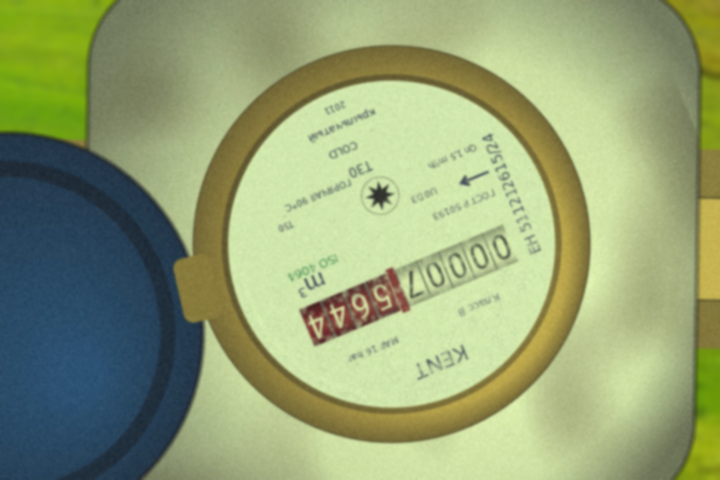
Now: 7.5644,m³
